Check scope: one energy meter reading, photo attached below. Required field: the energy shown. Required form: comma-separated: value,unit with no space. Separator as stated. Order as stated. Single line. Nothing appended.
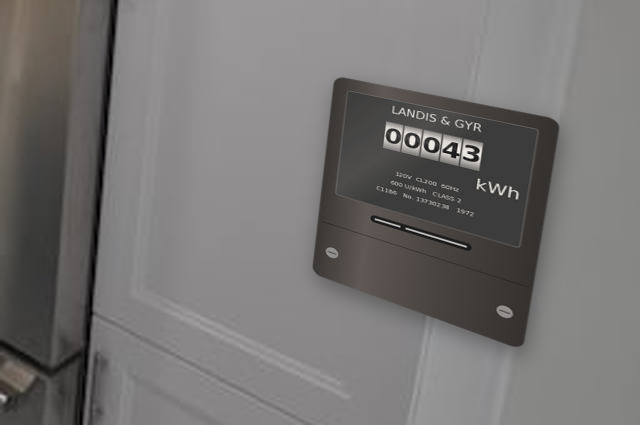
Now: 43,kWh
